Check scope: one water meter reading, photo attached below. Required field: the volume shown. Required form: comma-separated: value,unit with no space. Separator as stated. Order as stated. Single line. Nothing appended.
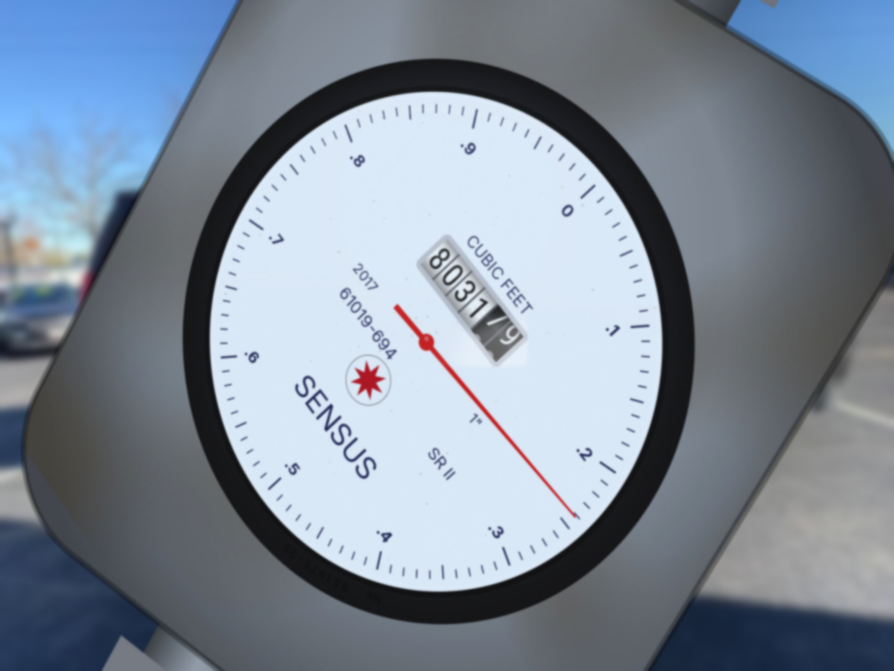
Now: 803179.24,ft³
